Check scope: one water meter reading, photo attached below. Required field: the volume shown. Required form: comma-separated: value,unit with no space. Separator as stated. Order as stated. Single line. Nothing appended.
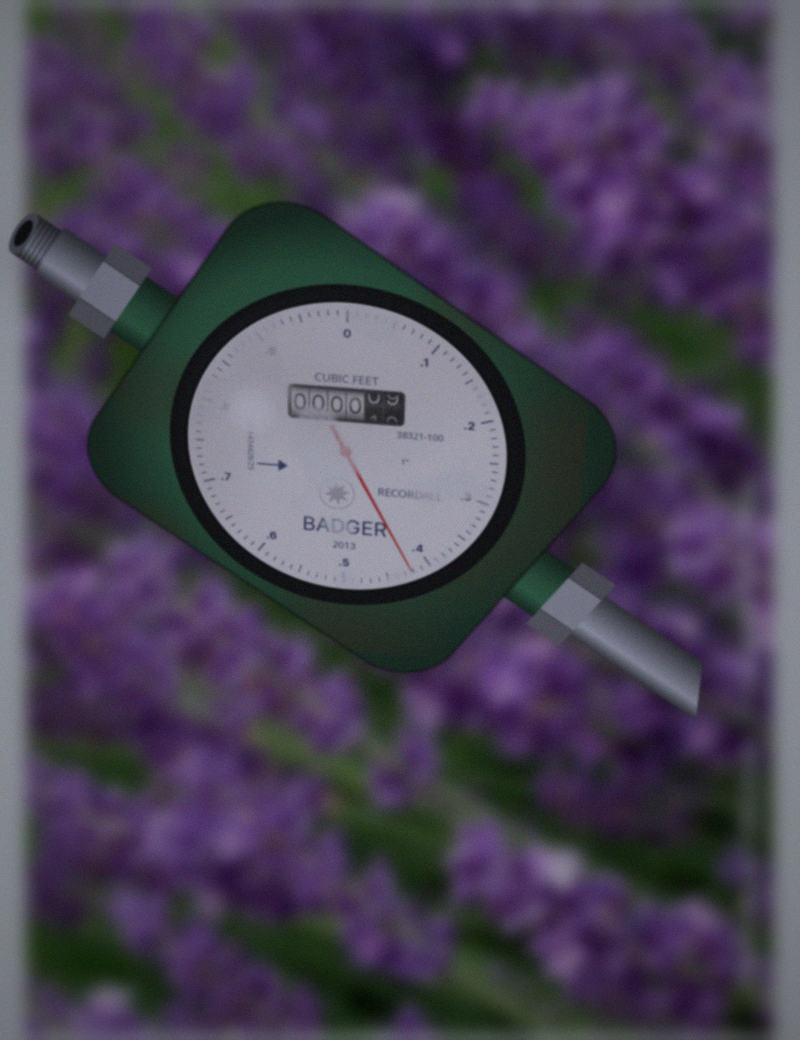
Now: 9.42,ft³
